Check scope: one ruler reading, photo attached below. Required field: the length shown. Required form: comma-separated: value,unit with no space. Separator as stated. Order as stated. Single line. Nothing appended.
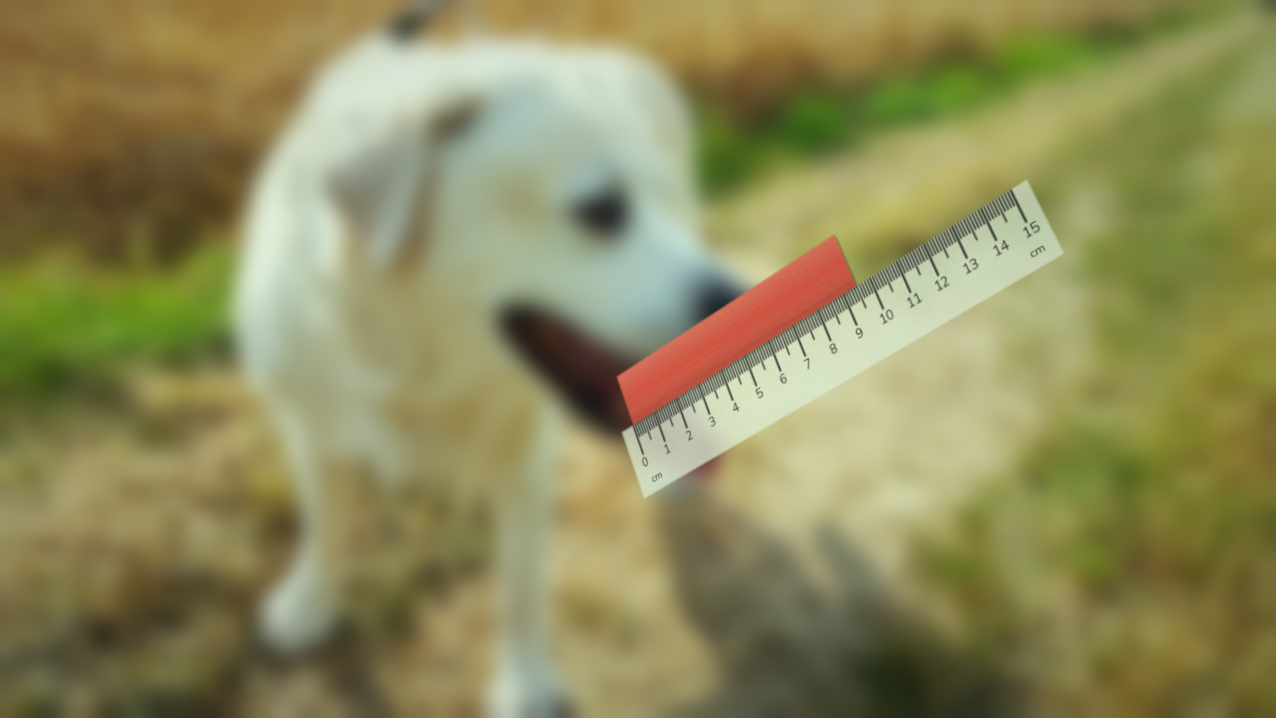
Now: 9.5,cm
